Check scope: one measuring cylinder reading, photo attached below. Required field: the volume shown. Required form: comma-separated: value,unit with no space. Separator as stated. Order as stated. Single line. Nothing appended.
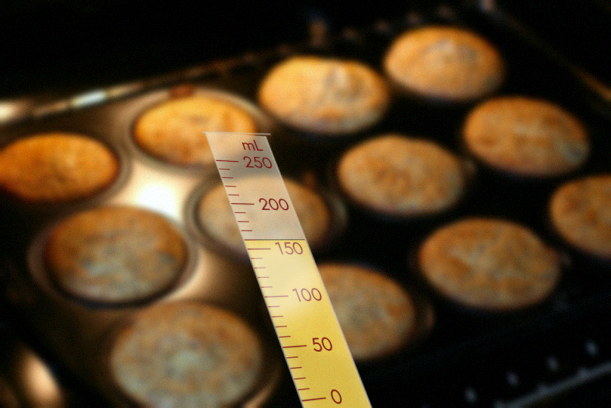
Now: 160,mL
